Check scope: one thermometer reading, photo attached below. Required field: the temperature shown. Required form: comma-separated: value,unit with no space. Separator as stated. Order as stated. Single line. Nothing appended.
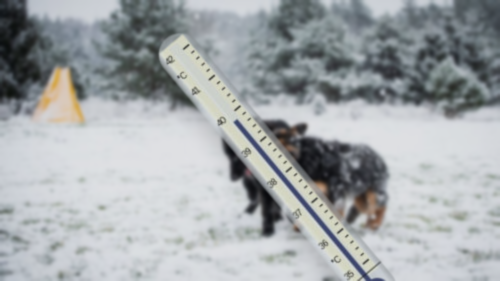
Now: 39.8,°C
